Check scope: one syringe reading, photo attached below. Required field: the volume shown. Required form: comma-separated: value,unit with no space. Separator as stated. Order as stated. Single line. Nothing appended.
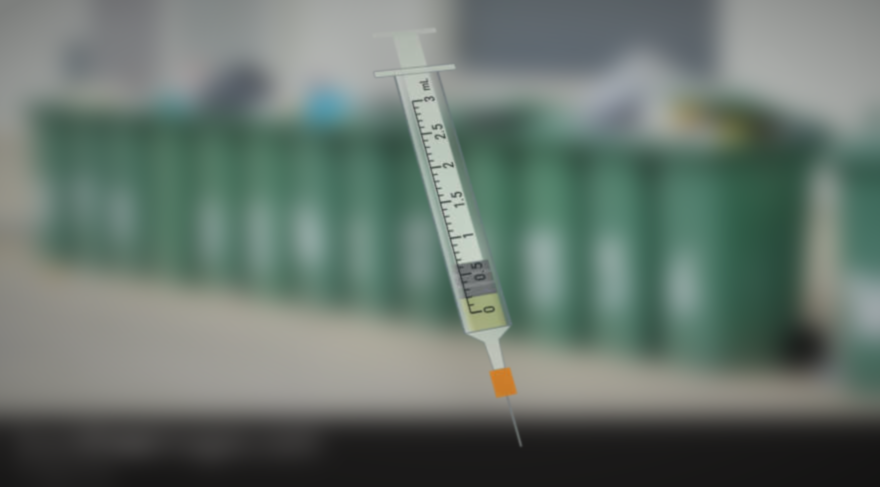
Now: 0.2,mL
